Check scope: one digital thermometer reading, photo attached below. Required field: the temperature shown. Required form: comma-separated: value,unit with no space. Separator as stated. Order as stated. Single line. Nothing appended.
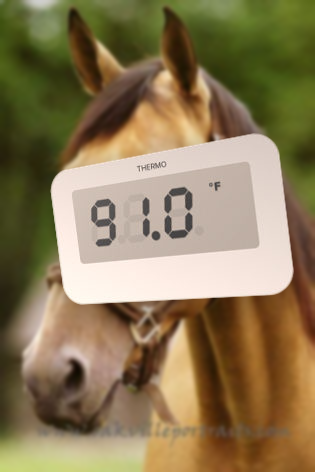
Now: 91.0,°F
